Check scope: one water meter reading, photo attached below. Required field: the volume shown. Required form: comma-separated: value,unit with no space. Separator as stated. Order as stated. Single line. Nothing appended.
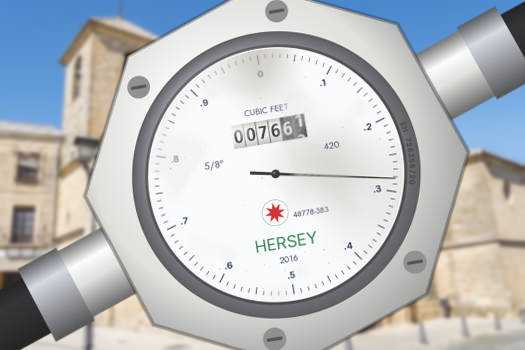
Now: 7661.28,ft³
